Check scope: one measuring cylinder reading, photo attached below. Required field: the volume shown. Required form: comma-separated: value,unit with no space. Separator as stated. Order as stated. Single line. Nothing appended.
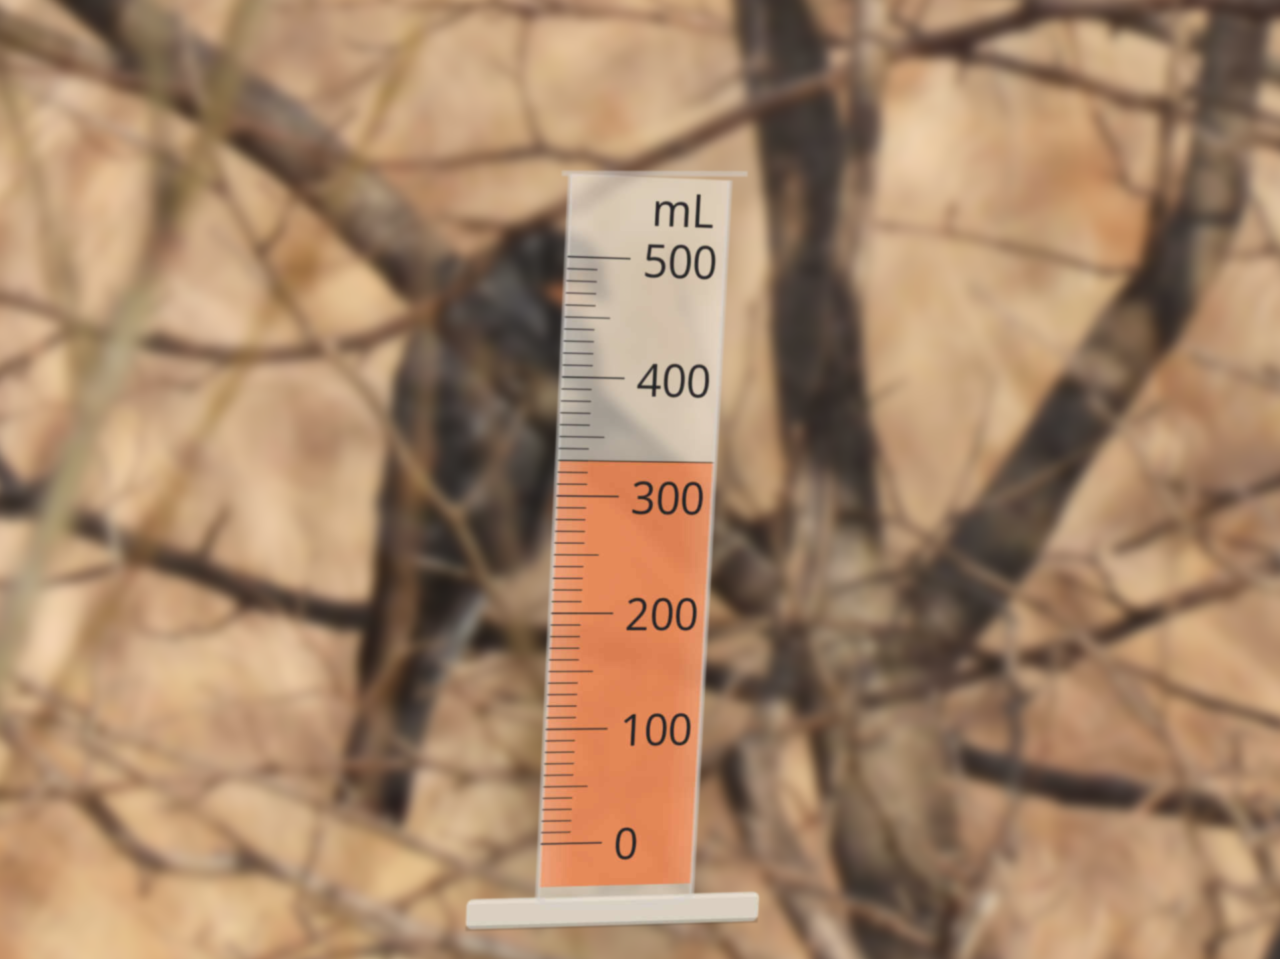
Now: 330,mL
